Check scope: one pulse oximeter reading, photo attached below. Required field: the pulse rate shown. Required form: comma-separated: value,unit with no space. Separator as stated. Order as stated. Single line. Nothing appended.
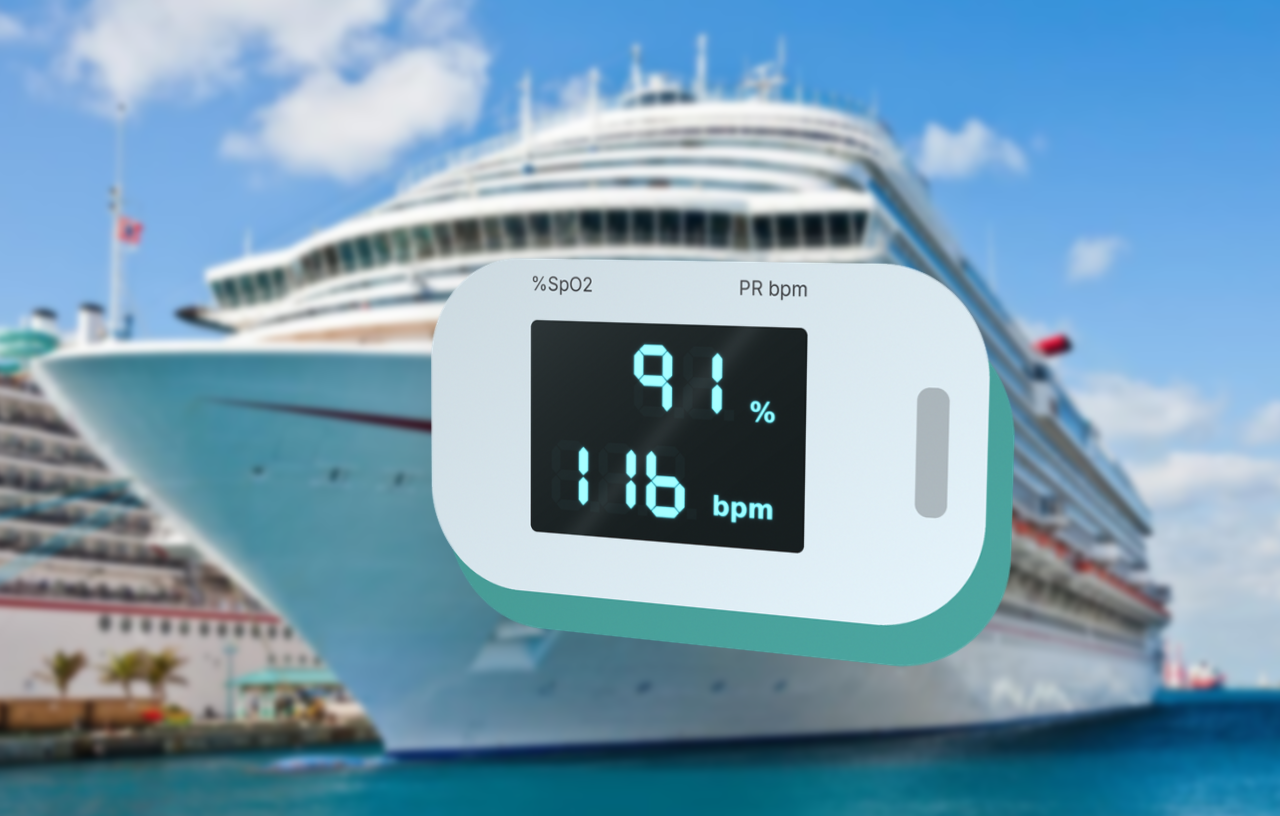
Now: 116,bpm
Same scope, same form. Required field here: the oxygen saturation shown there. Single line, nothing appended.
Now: 91,%
